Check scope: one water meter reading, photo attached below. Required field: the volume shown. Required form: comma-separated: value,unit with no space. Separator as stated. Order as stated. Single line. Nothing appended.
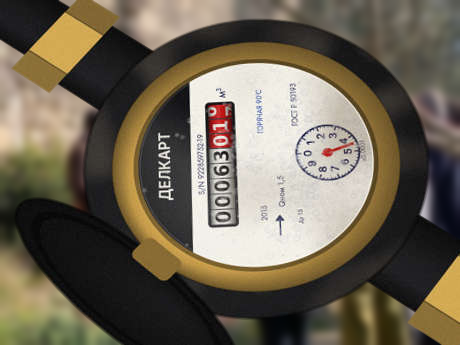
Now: 63.0164,m³
